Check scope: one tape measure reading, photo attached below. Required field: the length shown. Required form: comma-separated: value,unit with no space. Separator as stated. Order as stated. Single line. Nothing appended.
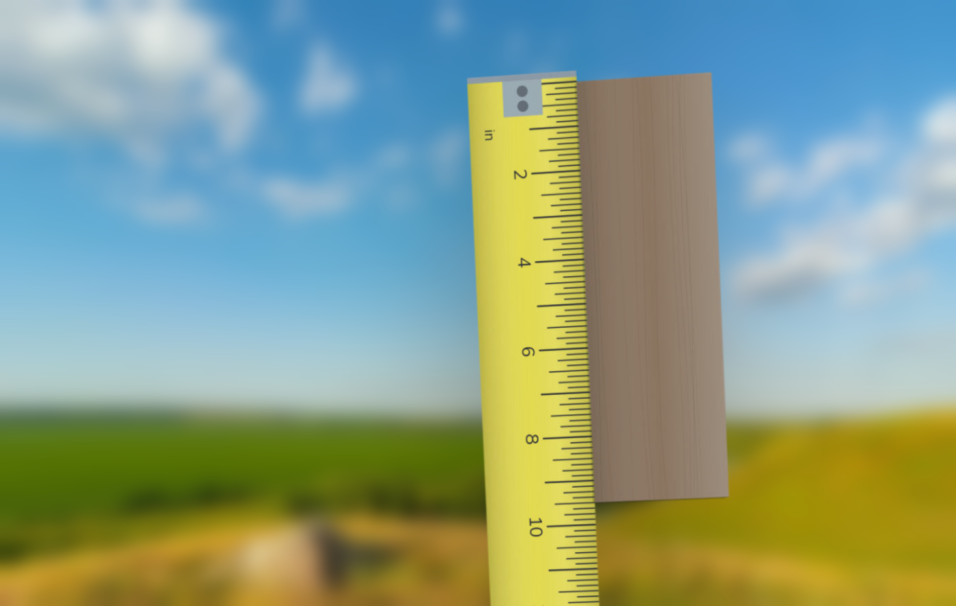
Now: 9.5,in
